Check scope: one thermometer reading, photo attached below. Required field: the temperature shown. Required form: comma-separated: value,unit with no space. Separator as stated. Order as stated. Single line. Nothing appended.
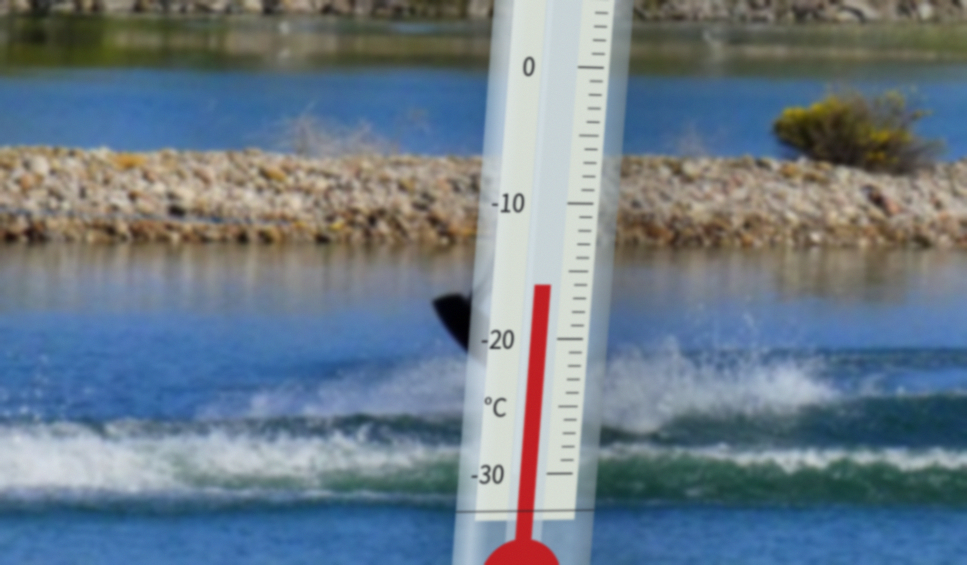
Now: -16,°C
